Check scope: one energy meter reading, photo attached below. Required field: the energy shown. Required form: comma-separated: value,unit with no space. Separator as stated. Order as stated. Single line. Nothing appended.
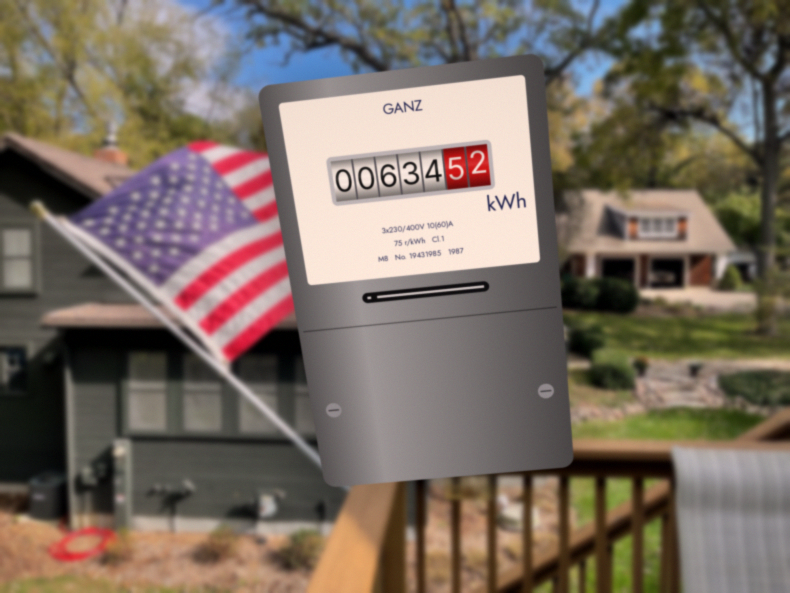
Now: 634.52,kWh
